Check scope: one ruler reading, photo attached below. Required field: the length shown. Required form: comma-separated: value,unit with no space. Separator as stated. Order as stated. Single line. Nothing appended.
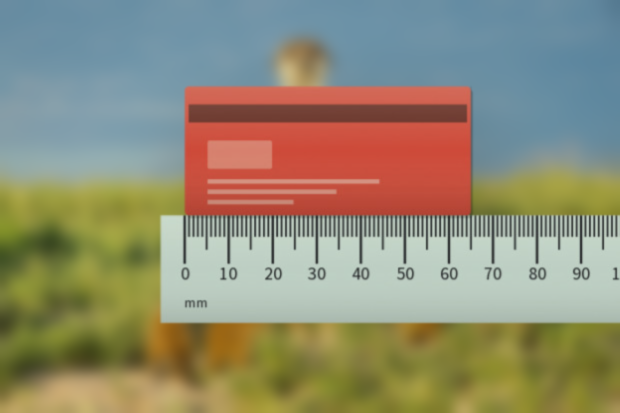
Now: 65,mm
